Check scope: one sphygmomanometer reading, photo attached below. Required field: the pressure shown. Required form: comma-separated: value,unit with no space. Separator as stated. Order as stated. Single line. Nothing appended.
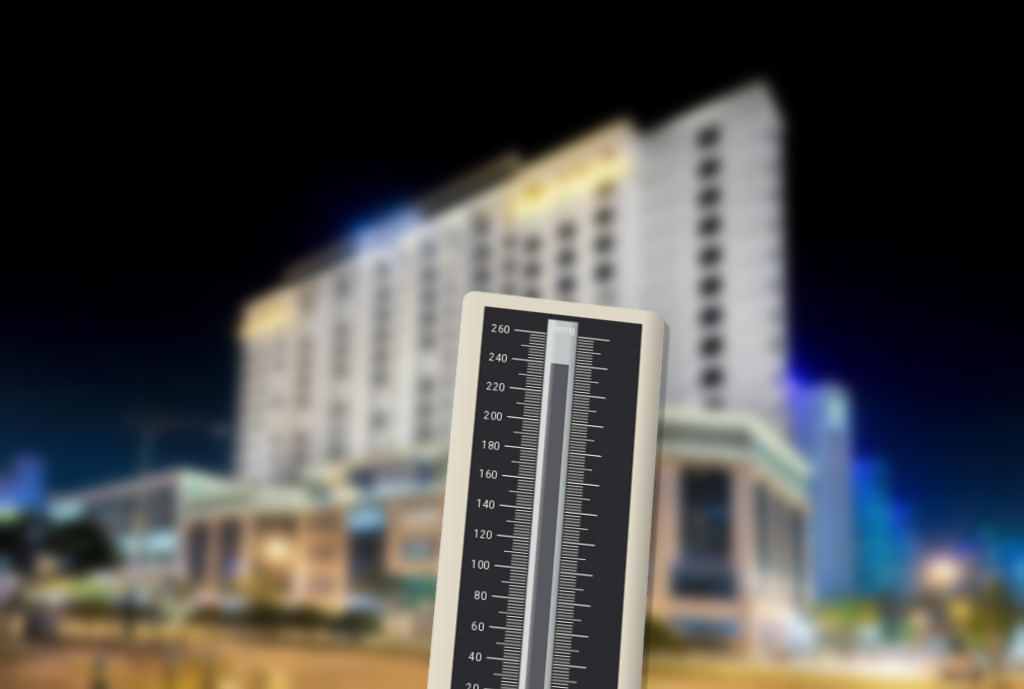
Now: 240,mmHg
